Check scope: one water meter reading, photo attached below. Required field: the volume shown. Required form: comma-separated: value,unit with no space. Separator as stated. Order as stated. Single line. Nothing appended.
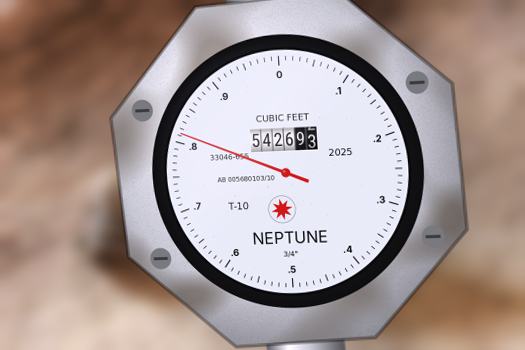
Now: 542692.81,ft³
